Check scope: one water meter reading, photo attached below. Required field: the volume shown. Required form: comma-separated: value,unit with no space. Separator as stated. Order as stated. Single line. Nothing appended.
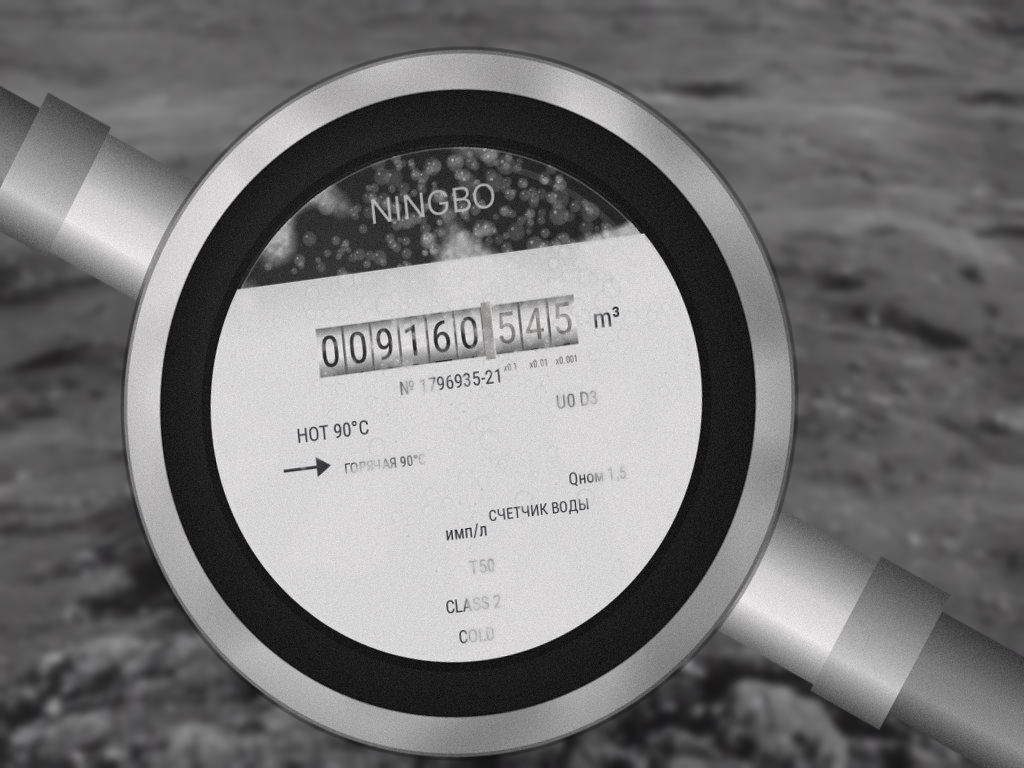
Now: 9160.545,m³
